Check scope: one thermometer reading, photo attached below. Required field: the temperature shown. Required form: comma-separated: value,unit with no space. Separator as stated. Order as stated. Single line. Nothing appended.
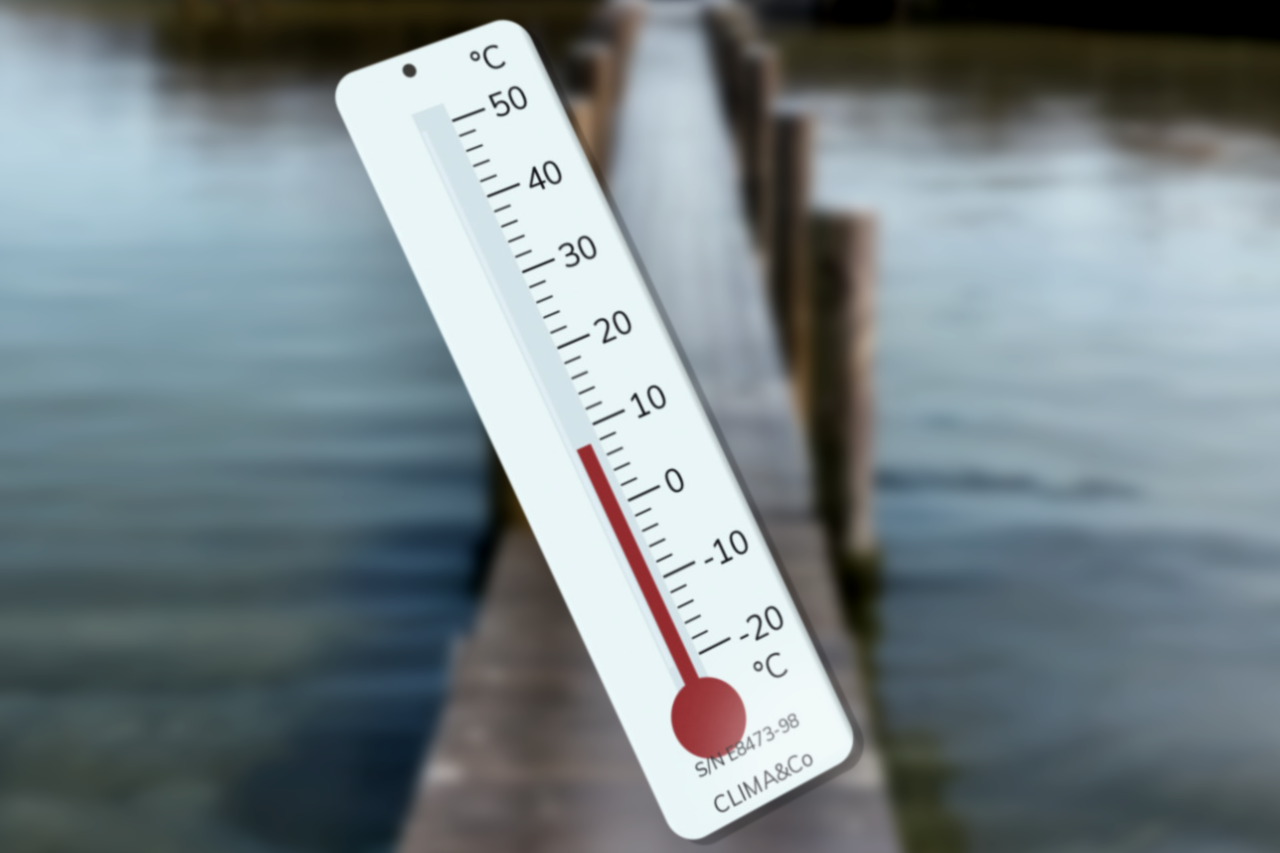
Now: 8,°C
